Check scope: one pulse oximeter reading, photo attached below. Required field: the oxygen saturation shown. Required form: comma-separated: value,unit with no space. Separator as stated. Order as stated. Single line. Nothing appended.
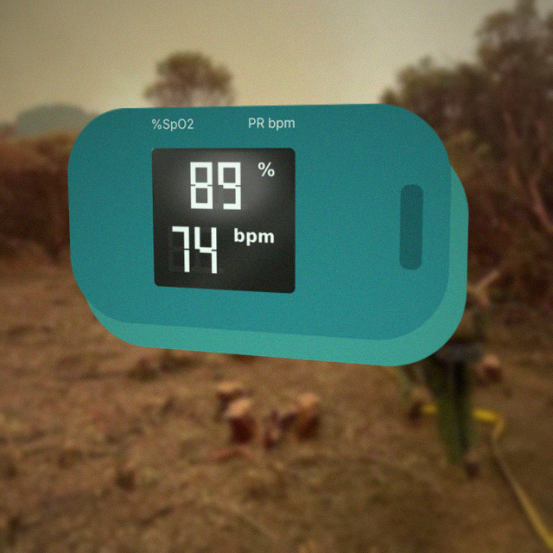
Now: 89,%
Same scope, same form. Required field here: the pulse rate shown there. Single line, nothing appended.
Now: 74,bpm
